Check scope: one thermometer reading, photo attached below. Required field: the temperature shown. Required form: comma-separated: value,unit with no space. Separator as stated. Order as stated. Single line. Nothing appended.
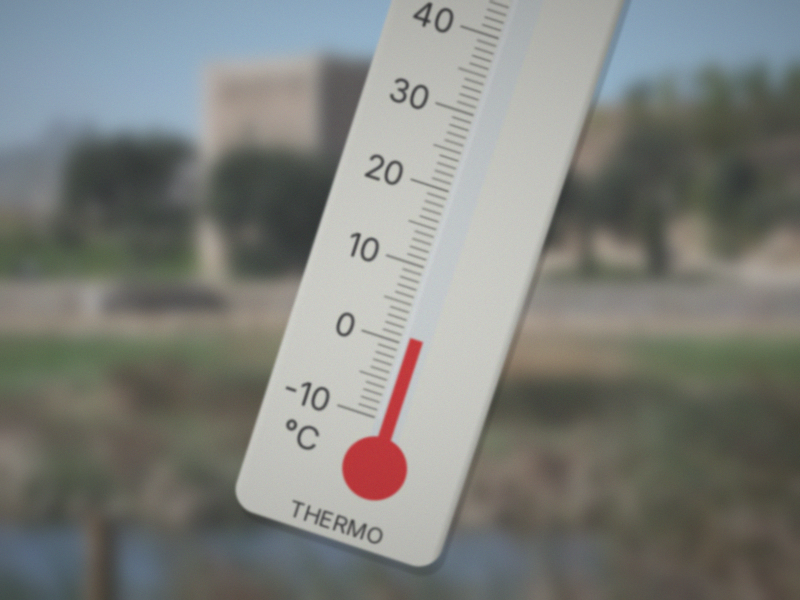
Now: 1,°C
